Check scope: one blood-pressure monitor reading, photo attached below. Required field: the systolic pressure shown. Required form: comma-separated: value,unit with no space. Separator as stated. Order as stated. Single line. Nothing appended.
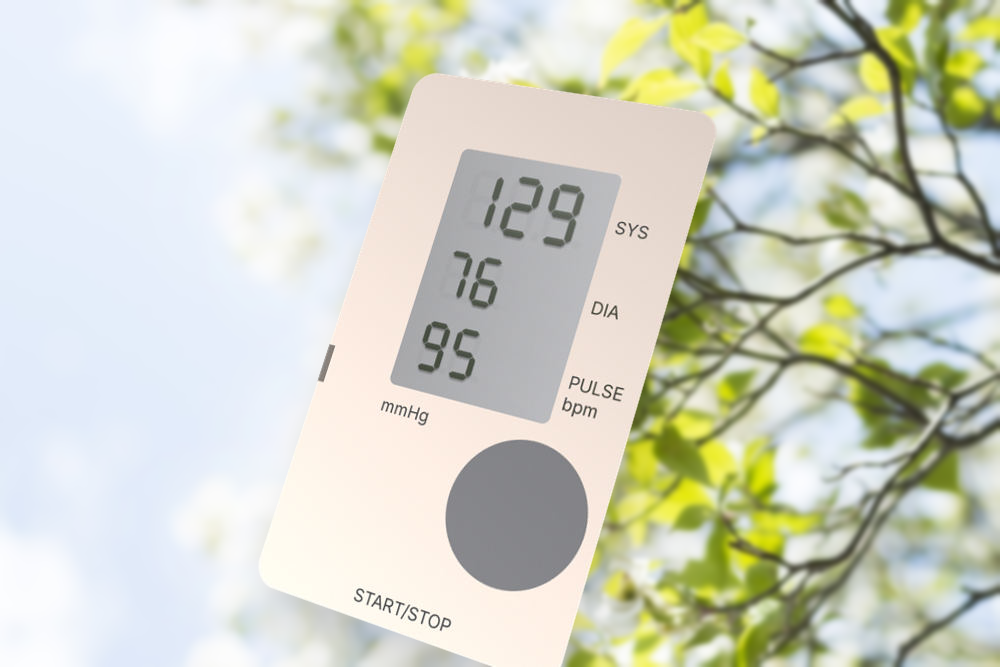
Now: 129,mmHg
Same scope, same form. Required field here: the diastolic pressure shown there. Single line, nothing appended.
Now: 76,mmHg
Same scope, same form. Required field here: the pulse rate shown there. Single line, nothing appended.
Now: 95,bpm
